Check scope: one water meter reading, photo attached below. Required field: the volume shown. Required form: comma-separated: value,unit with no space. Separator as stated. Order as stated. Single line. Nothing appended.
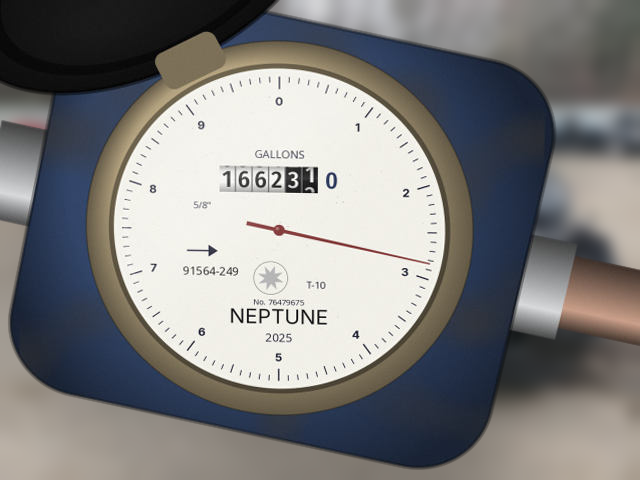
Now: 1662312.8,gal
